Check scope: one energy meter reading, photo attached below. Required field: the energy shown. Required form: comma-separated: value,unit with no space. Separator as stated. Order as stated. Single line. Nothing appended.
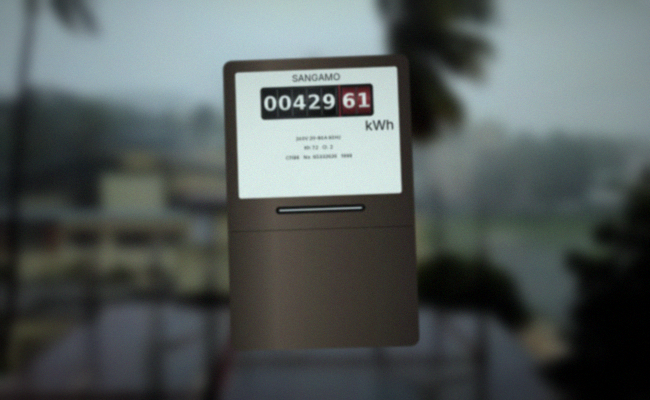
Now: 429.61,kWh
